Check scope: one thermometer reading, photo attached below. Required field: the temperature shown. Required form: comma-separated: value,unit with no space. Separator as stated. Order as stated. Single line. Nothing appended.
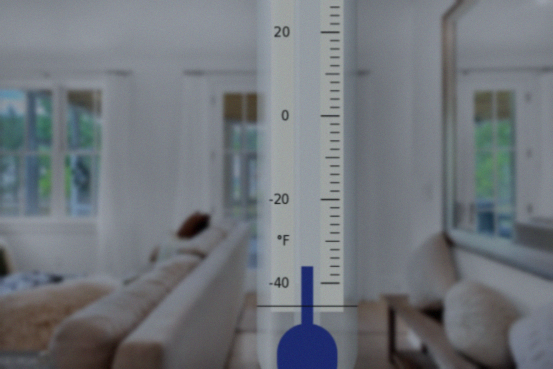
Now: -36,°F
